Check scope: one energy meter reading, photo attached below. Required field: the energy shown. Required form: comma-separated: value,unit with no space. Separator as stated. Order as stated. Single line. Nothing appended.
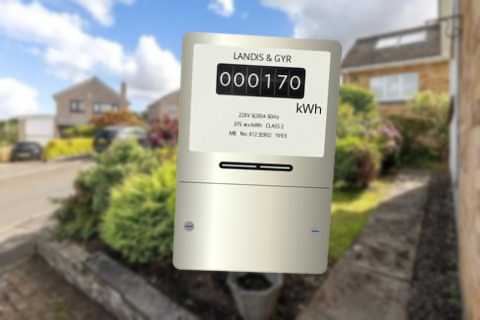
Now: 170,kWh
